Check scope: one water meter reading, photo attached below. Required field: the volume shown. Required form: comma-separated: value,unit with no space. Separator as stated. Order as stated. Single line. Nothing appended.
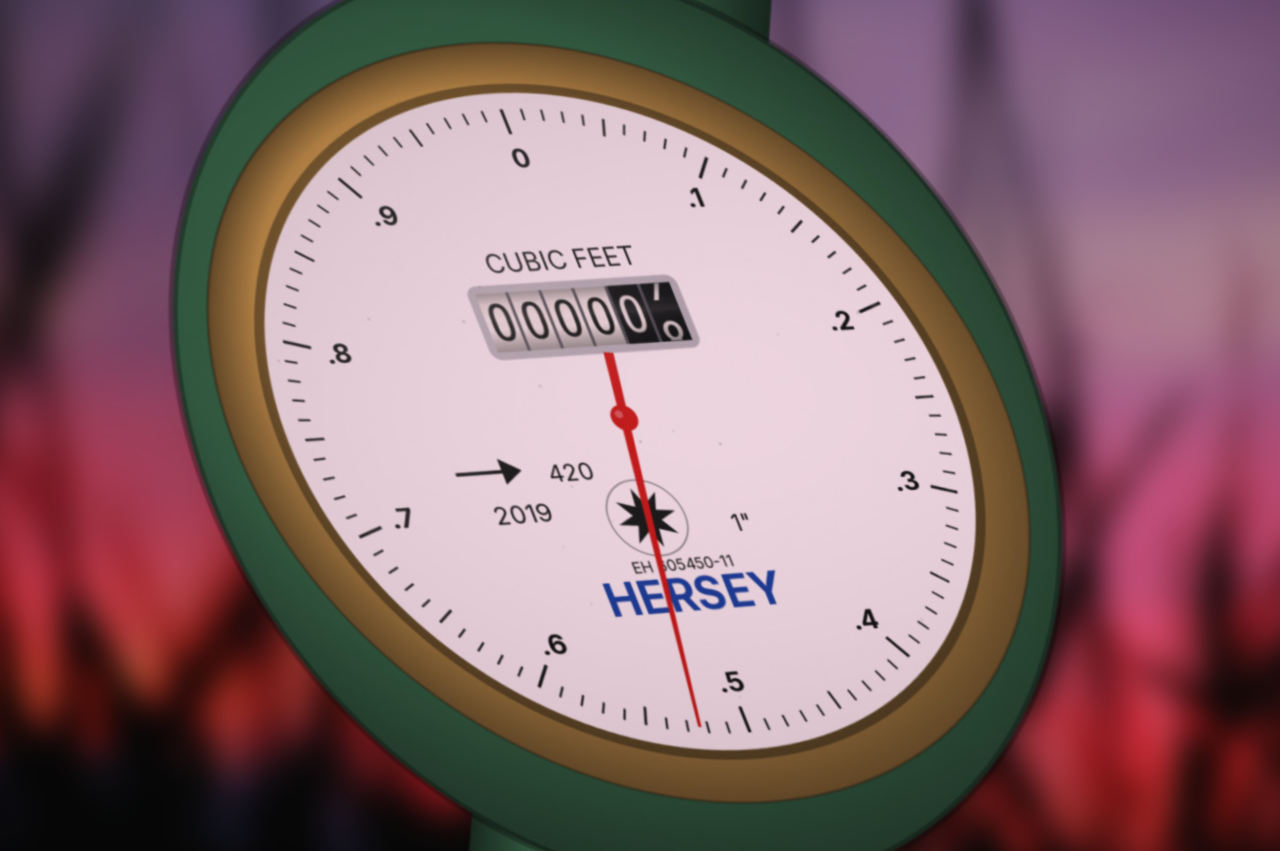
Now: 7.52,ft³
